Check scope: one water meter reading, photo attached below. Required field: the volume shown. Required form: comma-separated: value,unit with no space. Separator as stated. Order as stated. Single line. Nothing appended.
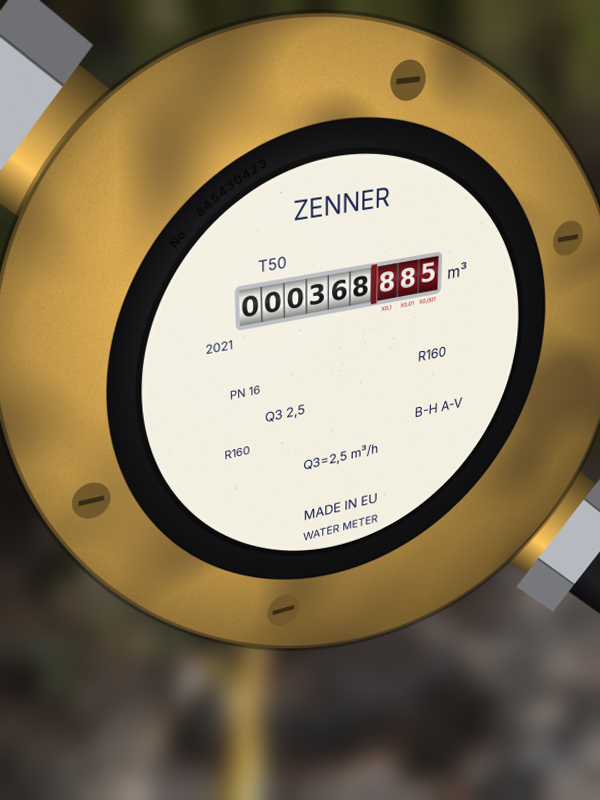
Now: 368.885,m³
